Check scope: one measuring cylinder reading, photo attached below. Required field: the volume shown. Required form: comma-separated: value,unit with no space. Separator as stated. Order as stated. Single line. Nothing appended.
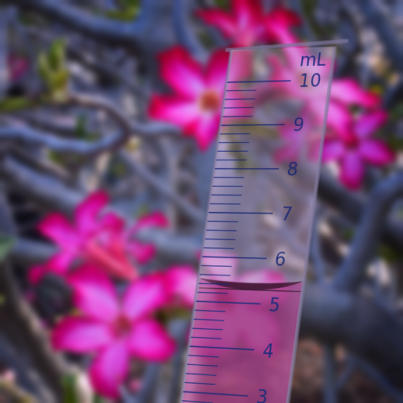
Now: 5.3,mL
